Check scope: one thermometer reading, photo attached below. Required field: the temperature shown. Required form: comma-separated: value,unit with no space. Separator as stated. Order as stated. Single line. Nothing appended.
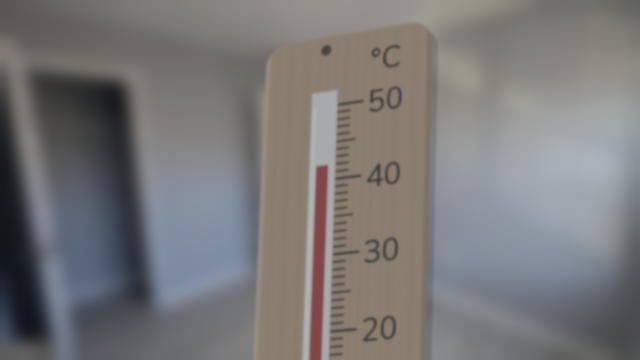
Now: 42,°C
